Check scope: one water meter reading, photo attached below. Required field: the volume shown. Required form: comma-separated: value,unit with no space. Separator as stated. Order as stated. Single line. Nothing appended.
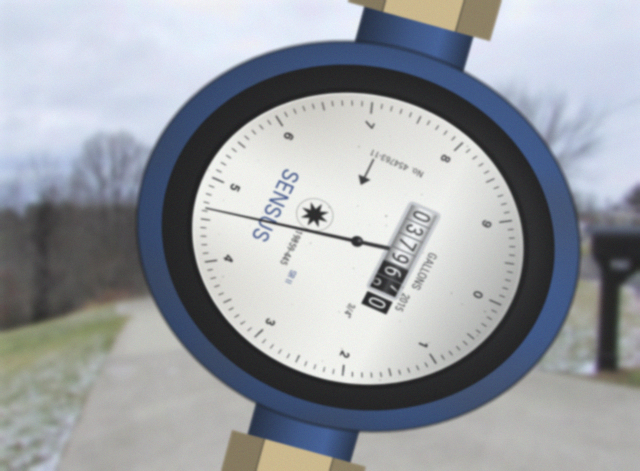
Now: 379674.6,gal
